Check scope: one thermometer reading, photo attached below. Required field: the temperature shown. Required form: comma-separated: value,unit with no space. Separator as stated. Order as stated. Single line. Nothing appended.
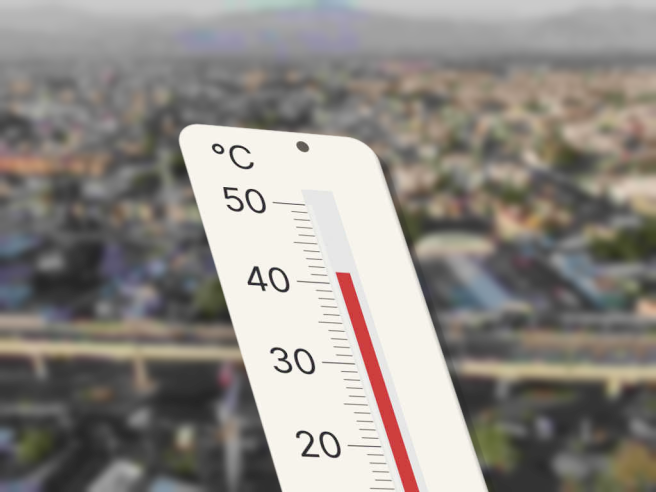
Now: 41.5,°C
